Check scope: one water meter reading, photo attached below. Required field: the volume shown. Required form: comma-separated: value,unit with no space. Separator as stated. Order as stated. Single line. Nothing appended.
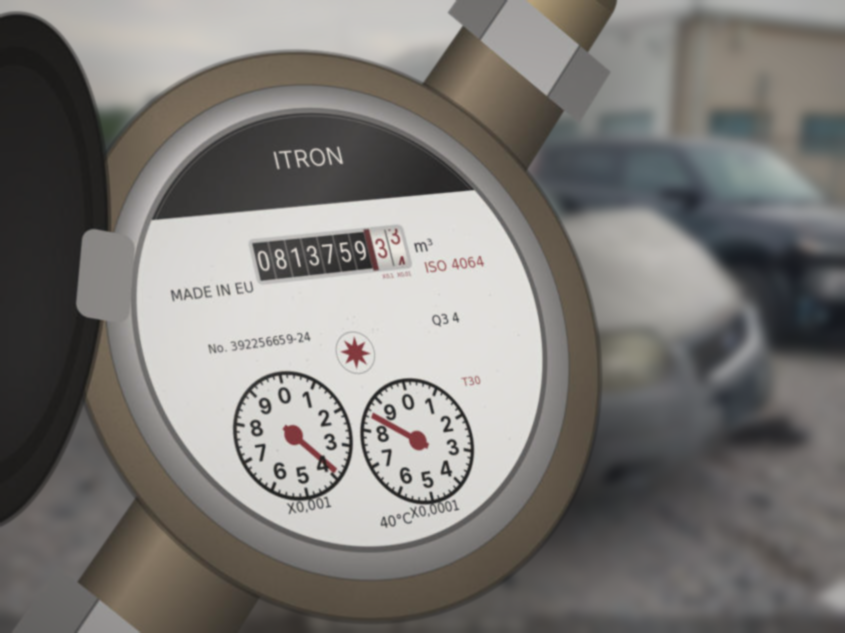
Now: 813759.3338,m³
